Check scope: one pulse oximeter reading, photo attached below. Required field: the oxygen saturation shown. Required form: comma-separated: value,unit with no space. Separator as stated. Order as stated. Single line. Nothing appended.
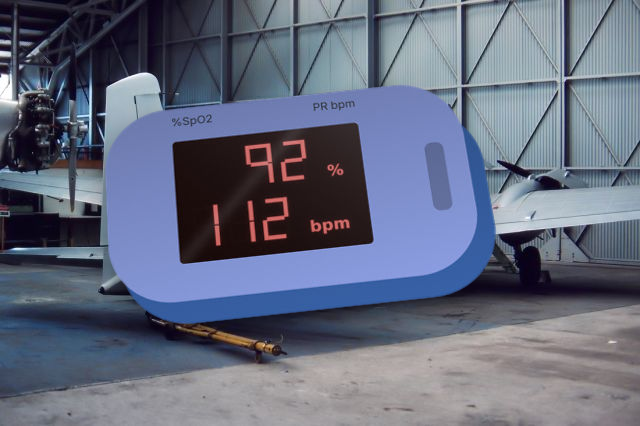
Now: 92,%
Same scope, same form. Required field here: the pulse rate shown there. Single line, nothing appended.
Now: 112,bpm
